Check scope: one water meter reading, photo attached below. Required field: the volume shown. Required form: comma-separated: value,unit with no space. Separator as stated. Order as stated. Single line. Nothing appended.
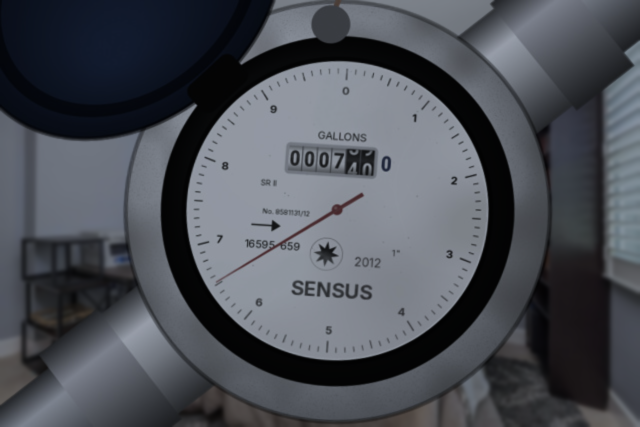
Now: 7396.5,gal
